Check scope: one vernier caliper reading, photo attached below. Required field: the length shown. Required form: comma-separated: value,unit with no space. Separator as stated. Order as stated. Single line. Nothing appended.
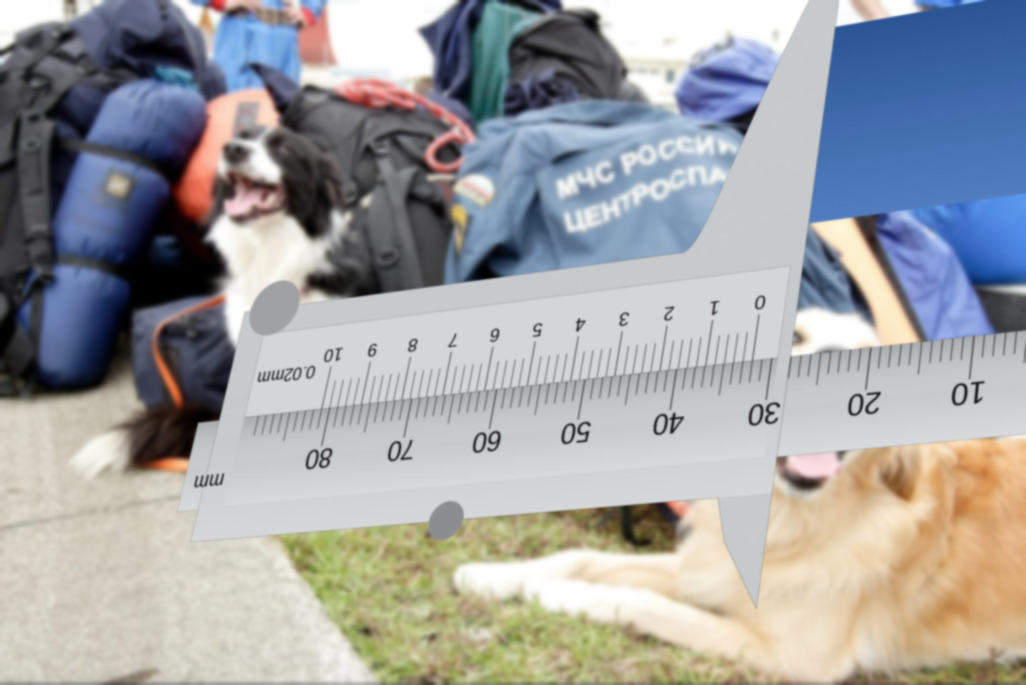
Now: 32.0,mm
